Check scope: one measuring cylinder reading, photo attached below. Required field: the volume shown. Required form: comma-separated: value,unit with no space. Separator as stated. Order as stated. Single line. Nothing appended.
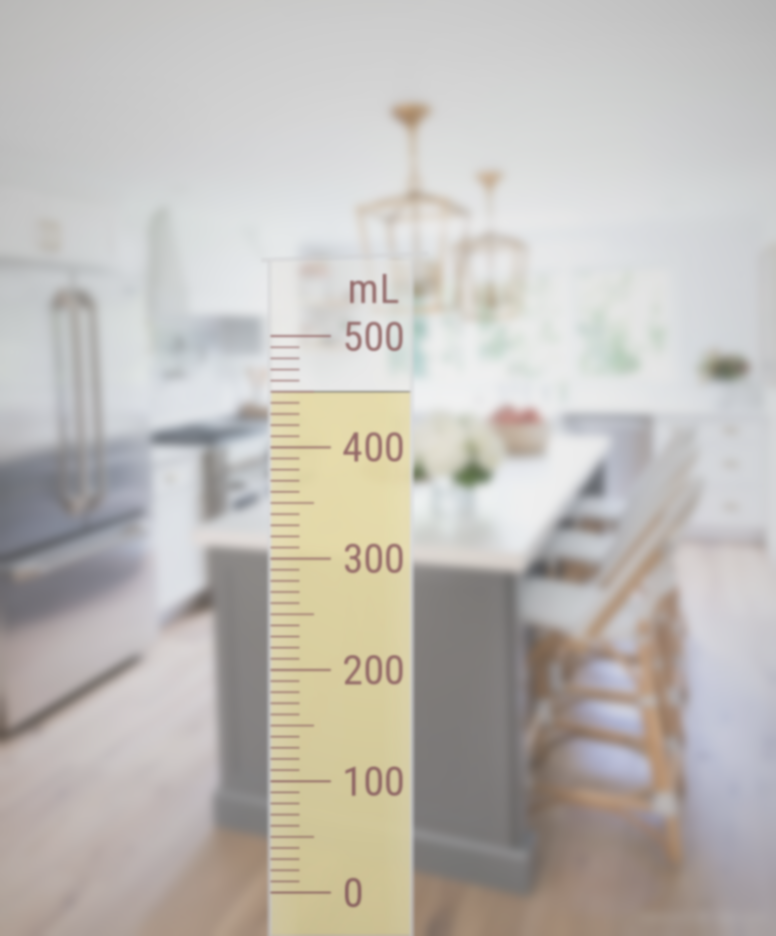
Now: 450,mL
